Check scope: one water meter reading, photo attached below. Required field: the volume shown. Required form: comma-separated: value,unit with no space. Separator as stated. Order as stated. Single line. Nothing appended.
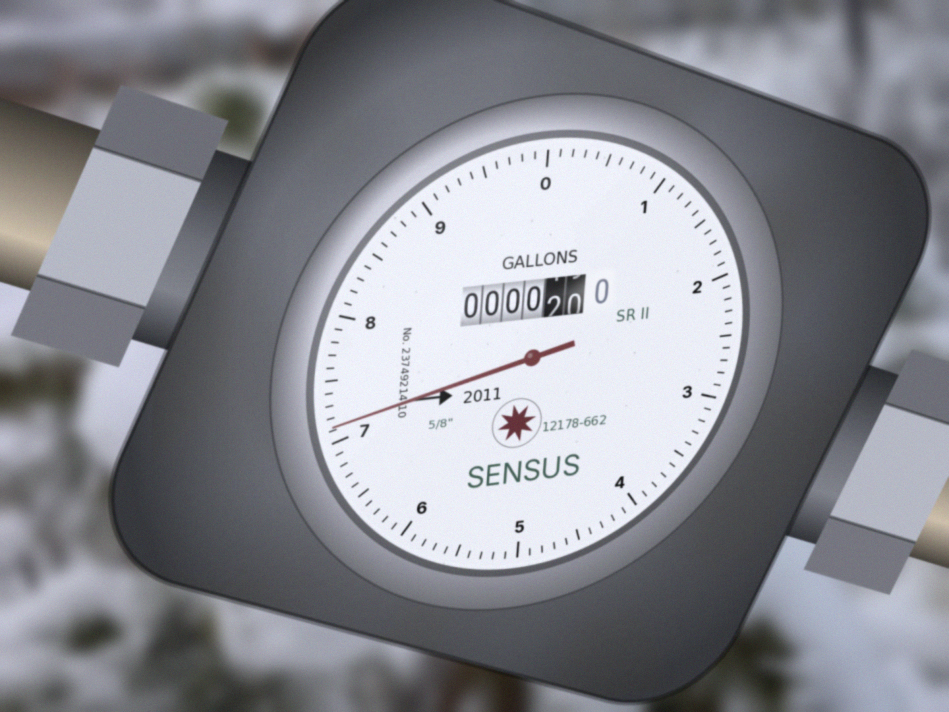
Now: 197.1,gal
